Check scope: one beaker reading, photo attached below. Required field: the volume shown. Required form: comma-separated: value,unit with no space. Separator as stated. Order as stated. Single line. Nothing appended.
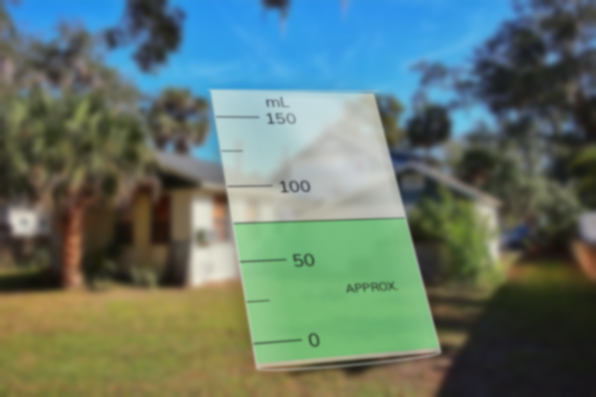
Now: 75,mL
